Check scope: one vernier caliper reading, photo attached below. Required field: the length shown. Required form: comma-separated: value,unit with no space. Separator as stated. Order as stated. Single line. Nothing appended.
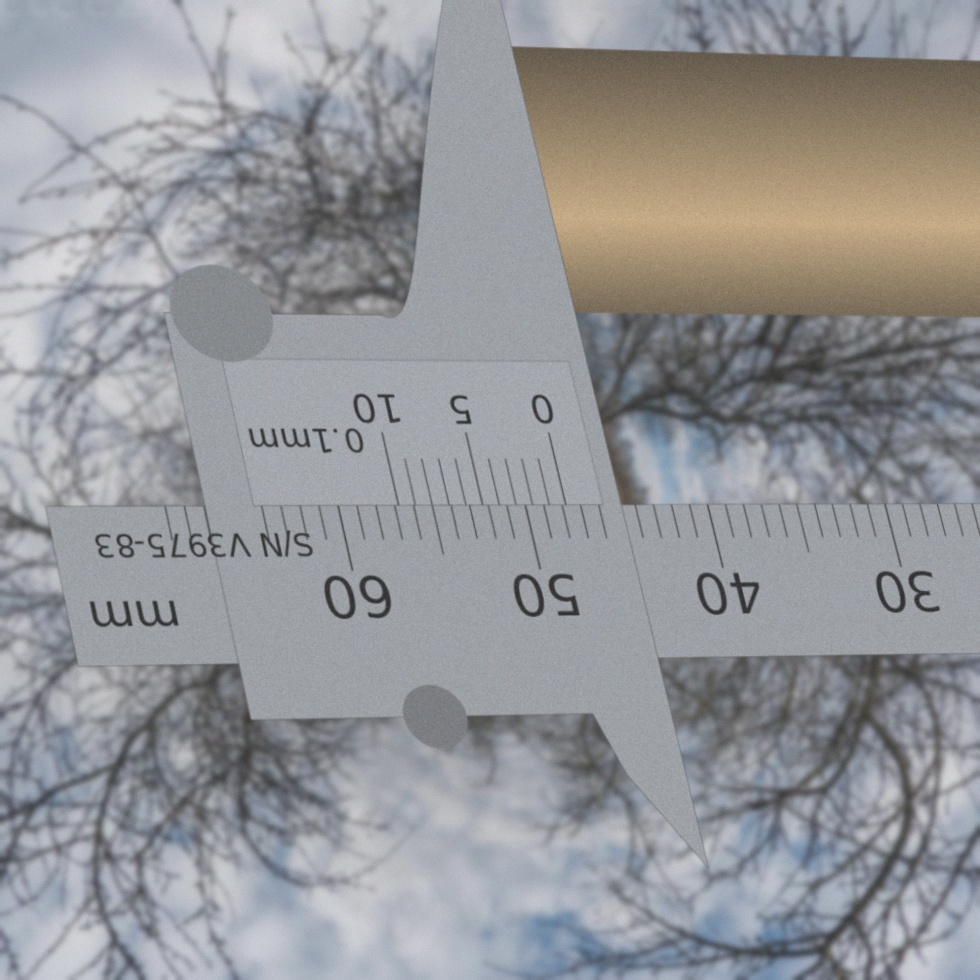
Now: 47.8,mm
